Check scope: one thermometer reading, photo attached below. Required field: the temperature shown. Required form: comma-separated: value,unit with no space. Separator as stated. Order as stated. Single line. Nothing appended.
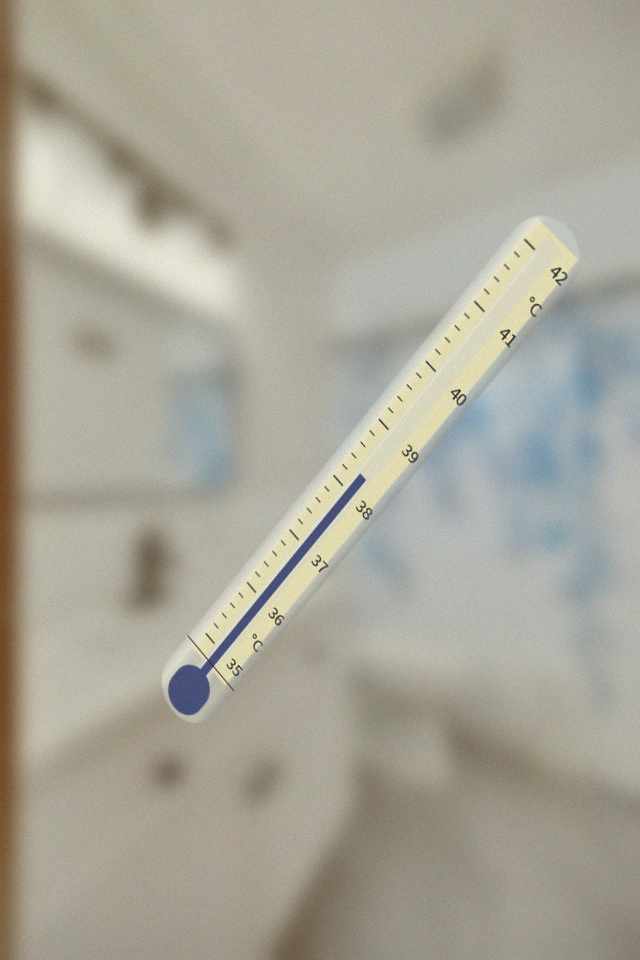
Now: 38.3,°C
